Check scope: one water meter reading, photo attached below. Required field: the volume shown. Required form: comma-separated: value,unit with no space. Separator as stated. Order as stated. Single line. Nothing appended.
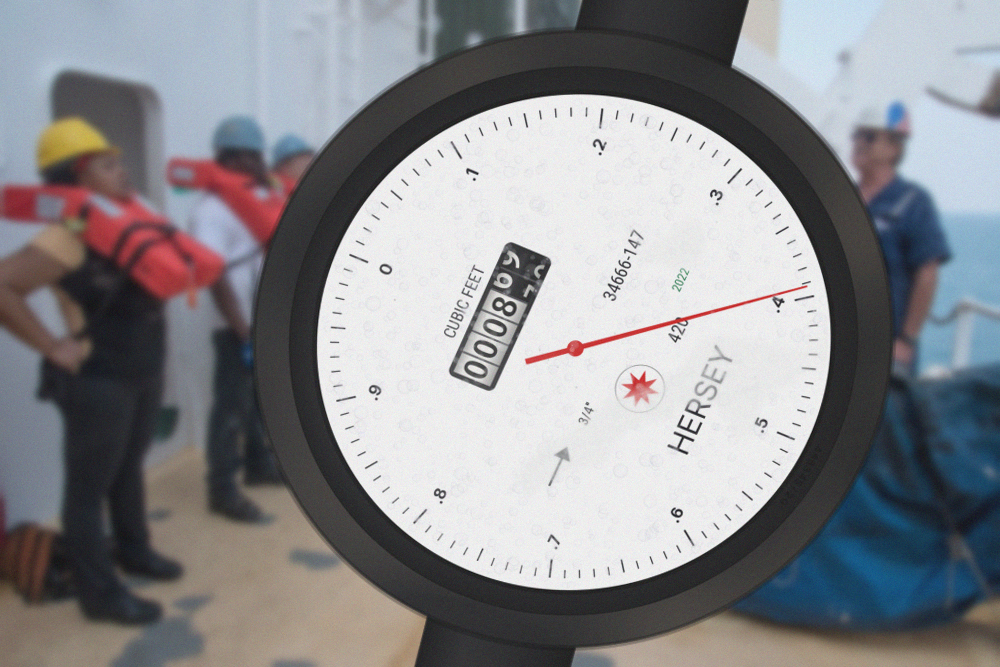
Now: 869.39,ft³
